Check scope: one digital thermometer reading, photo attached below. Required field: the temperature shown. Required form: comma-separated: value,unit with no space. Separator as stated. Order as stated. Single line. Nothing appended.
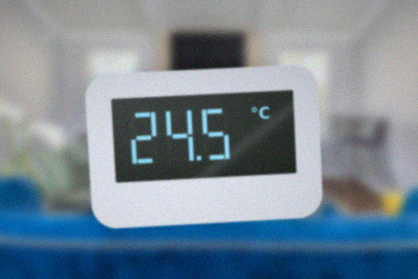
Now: 24.5,°C
